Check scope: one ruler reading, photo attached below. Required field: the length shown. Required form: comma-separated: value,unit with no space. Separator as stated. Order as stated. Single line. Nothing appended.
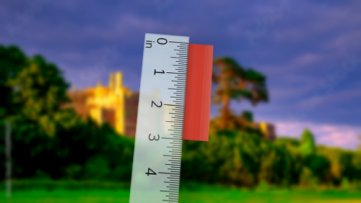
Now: 3,in
